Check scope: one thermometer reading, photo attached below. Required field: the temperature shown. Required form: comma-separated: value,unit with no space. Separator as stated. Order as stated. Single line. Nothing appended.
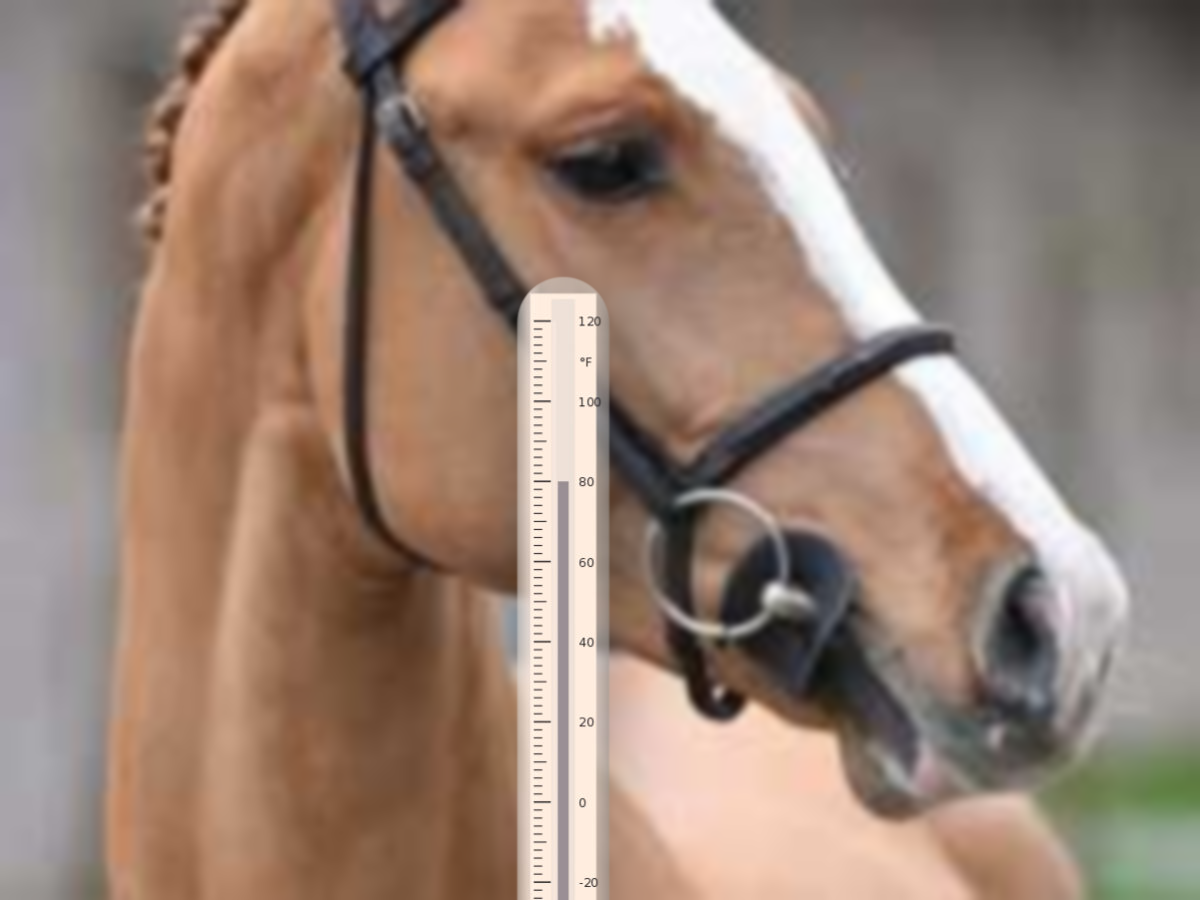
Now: 80,°F
